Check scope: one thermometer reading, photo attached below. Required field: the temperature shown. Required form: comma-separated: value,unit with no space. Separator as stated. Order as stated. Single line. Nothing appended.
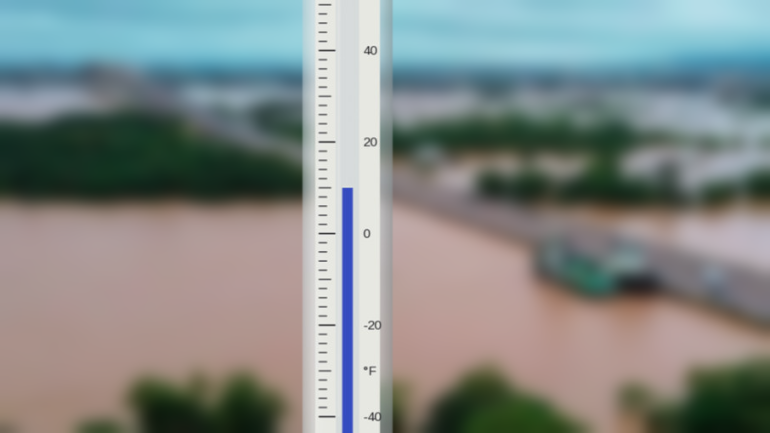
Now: 10,°F
